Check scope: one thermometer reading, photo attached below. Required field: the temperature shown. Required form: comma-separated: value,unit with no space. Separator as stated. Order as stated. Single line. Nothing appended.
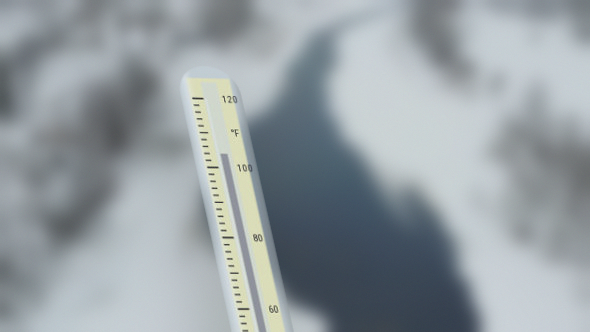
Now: 104,°F
